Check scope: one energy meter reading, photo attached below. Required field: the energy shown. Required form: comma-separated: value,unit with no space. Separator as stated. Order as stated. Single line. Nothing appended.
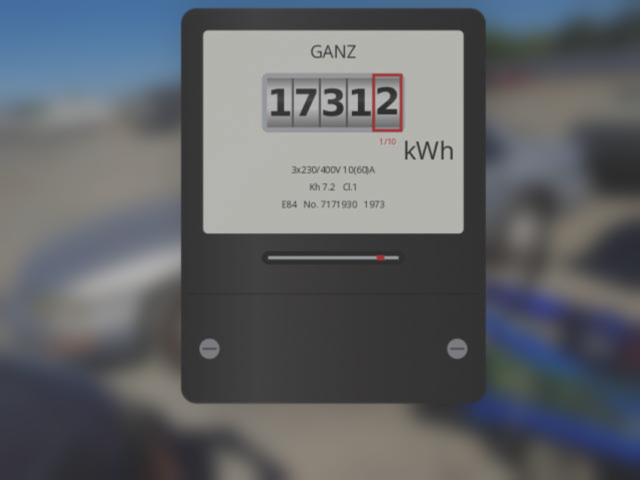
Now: 1731.2,kWh
